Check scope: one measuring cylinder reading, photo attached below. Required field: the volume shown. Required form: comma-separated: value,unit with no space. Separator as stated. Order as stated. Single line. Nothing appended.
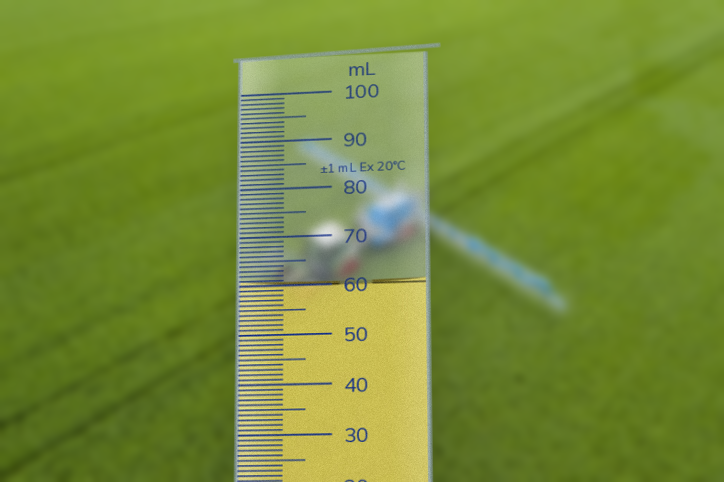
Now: 60,mL
